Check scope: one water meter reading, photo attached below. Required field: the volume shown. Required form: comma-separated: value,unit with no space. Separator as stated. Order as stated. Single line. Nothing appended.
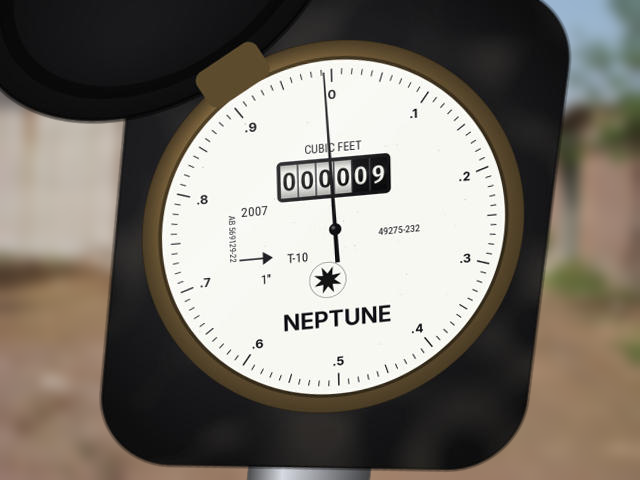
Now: 8.99,ft³
